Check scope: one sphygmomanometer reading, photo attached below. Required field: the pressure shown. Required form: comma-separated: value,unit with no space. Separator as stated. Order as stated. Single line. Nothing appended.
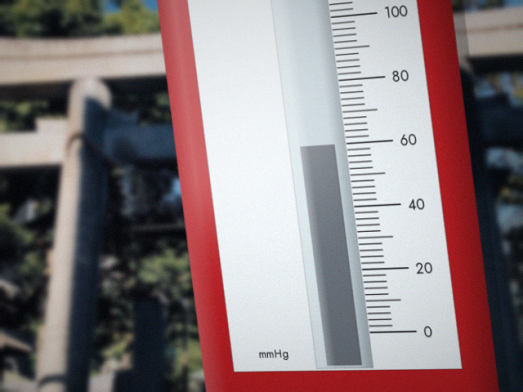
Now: 60,mmHg
